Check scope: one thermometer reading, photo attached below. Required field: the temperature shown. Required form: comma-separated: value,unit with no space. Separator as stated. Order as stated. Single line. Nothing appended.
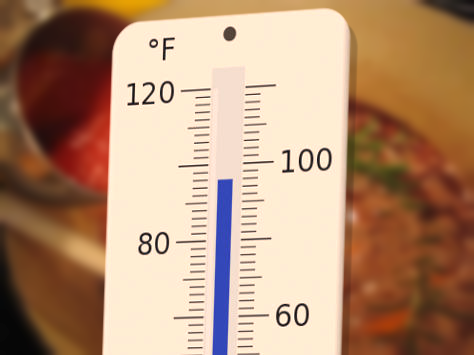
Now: 96,°F
